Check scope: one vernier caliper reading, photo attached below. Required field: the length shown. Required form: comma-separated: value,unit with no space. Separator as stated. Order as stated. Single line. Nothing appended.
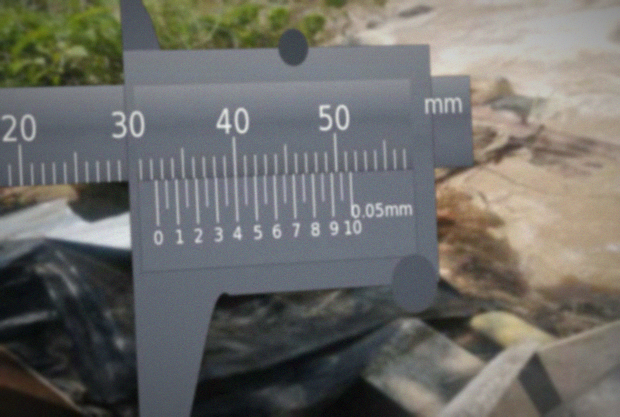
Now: 32.4,mm
